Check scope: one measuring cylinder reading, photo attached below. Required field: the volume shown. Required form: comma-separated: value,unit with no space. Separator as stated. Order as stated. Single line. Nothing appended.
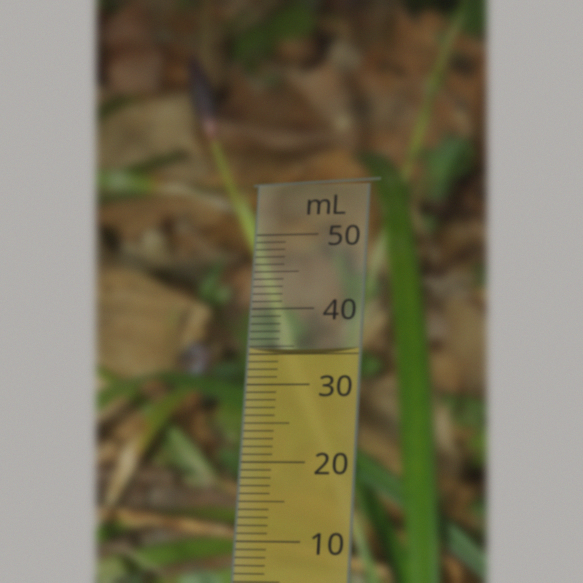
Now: 34,mL
